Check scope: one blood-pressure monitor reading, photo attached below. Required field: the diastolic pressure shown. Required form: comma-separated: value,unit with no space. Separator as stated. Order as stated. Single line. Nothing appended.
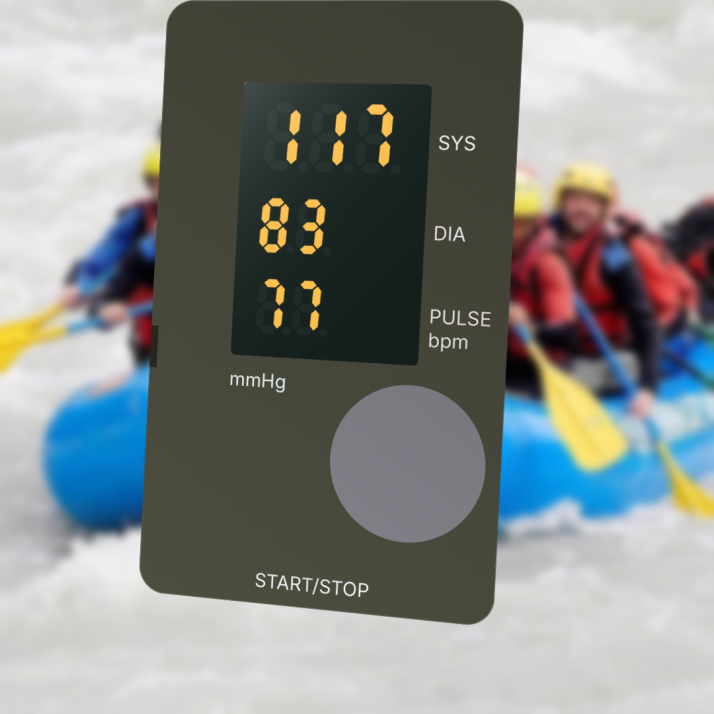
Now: 83,mmHg
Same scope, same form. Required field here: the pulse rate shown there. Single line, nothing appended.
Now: 77,bpm
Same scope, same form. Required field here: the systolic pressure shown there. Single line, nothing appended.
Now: 117,mmHg
